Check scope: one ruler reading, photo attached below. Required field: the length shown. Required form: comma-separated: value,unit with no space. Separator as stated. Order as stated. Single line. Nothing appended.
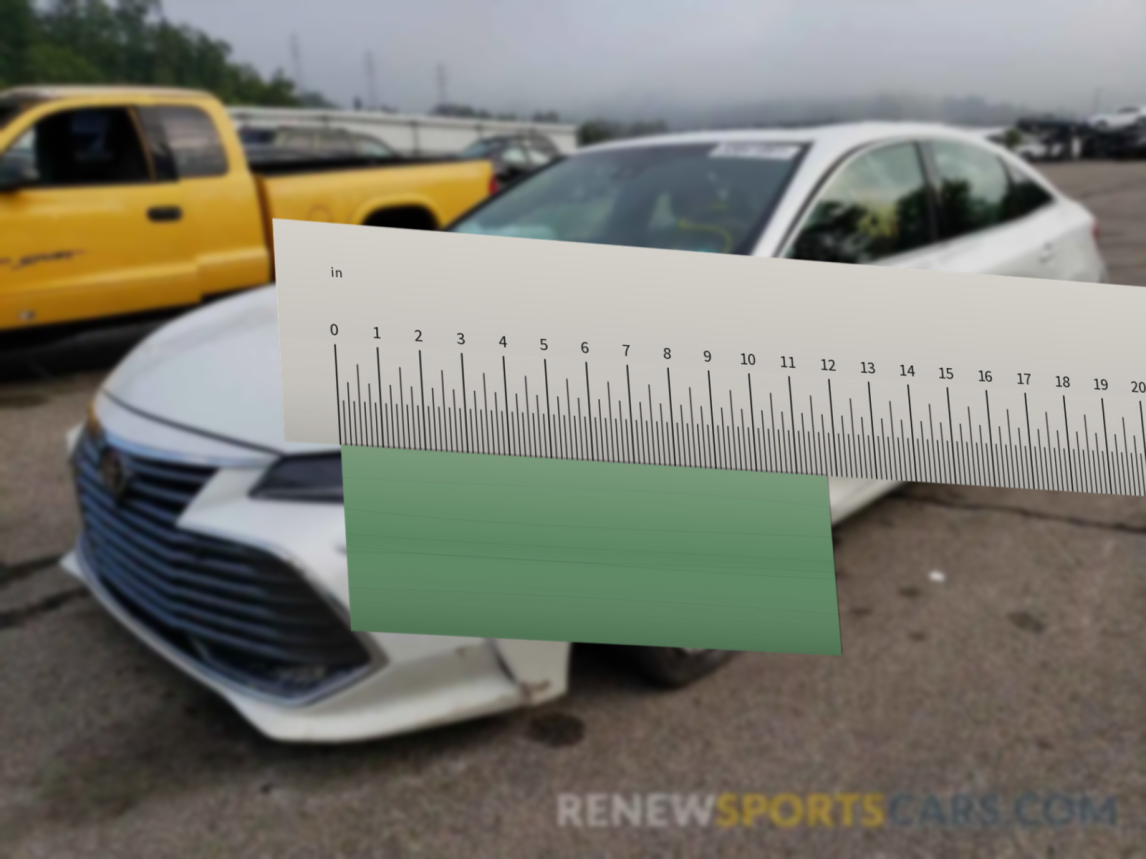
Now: 11.75,in
